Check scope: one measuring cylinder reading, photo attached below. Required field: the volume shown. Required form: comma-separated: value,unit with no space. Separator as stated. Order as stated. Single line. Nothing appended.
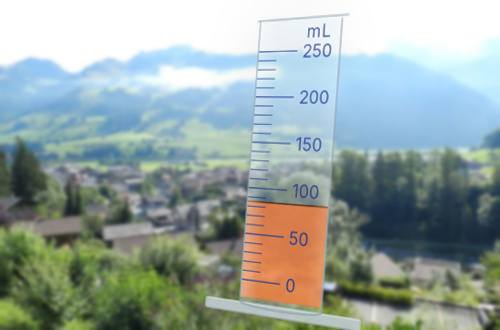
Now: 85,mL
